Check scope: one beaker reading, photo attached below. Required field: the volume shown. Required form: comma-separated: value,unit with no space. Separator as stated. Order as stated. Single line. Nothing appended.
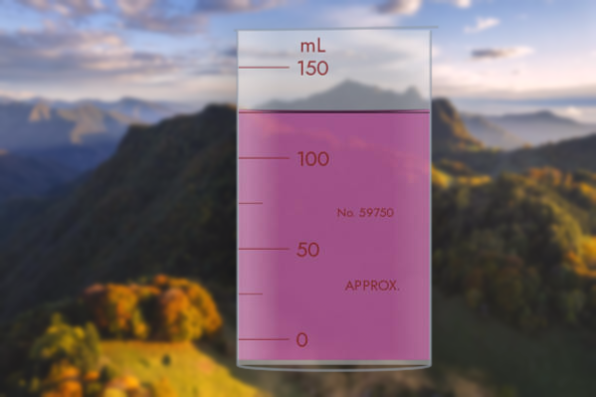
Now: 125,mL
